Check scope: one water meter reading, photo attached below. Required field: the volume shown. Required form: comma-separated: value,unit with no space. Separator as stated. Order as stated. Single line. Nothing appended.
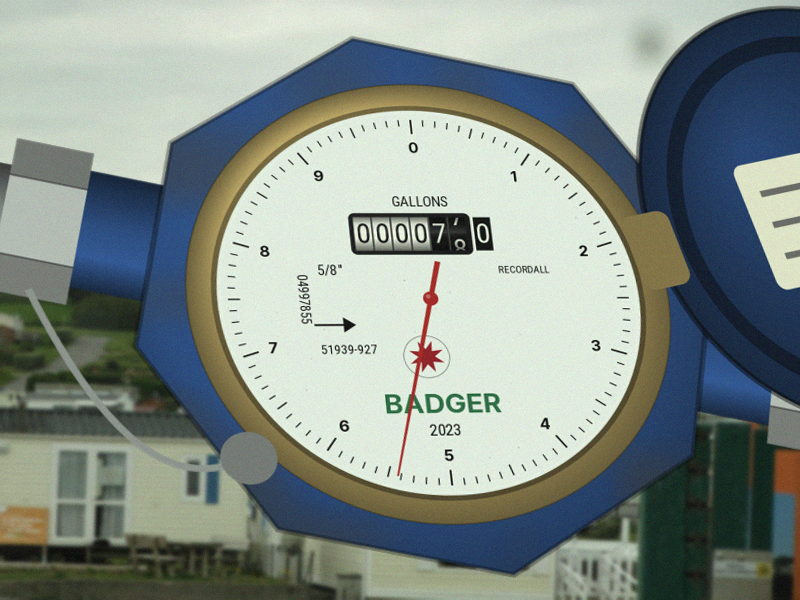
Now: 775.4,gal
